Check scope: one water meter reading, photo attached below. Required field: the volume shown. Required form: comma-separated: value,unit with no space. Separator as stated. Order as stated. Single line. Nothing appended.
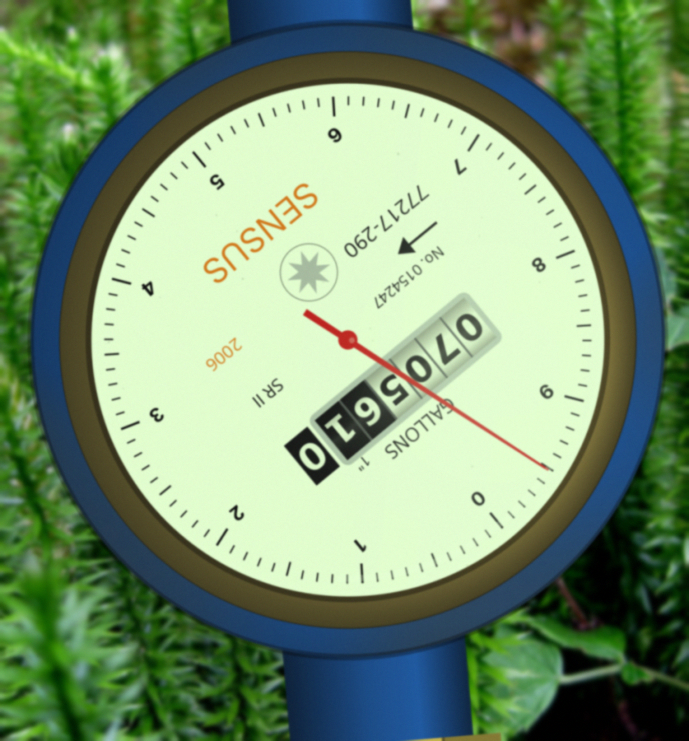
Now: 705609.5,gal
